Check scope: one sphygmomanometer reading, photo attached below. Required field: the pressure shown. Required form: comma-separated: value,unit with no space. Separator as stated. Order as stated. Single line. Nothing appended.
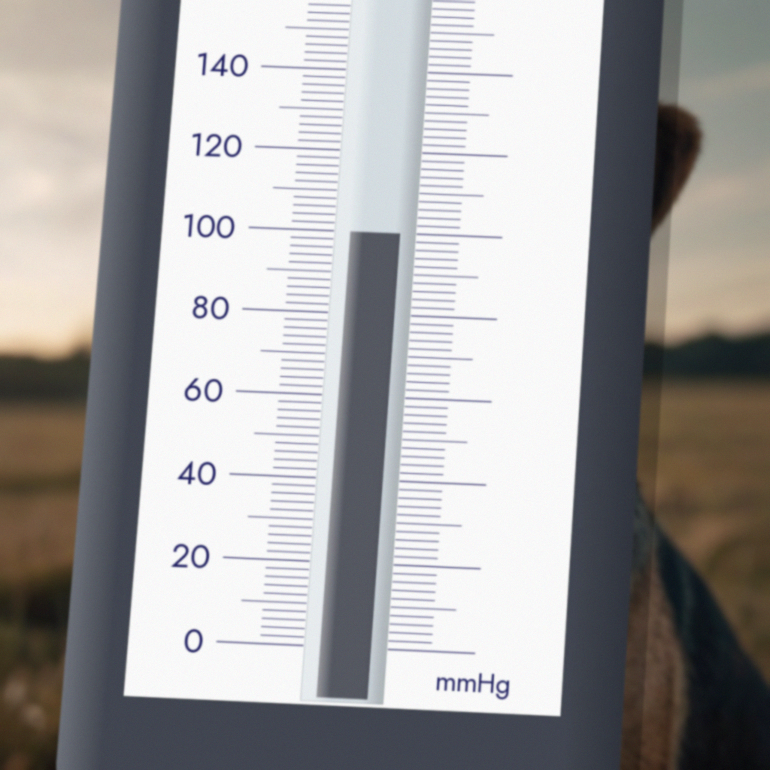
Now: 100,mmHg
